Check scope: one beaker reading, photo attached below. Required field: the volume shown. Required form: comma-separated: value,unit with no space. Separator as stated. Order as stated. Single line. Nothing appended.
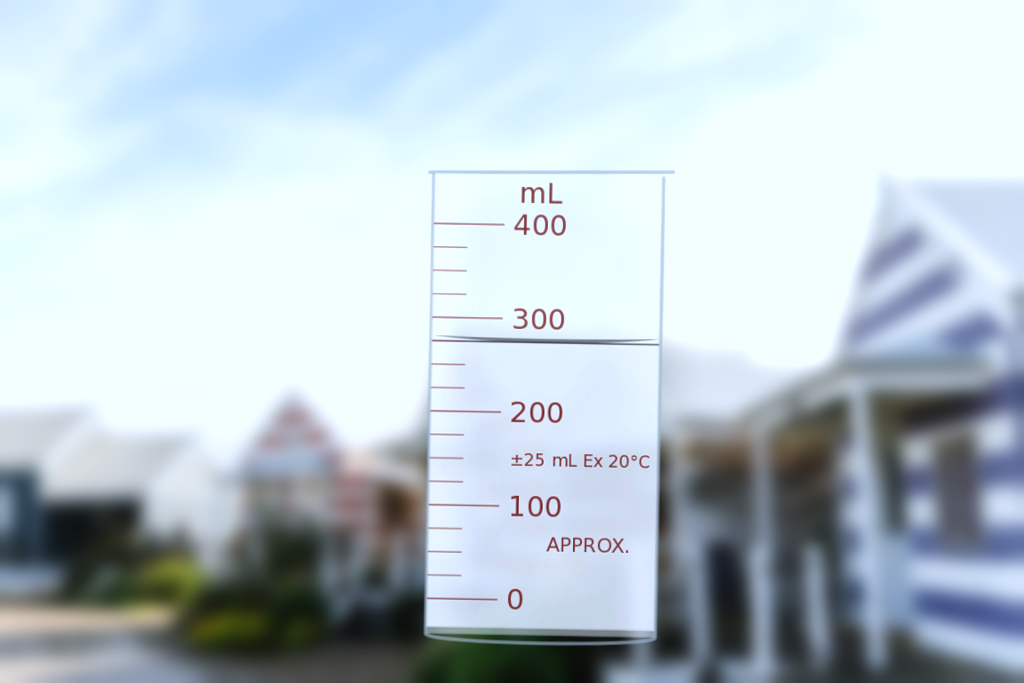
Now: 275,mL
